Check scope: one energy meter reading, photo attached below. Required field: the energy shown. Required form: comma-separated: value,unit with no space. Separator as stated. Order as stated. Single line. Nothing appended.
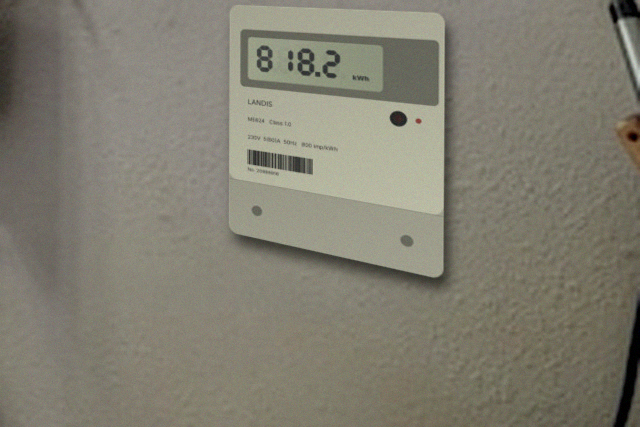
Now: 818.2,kWh
